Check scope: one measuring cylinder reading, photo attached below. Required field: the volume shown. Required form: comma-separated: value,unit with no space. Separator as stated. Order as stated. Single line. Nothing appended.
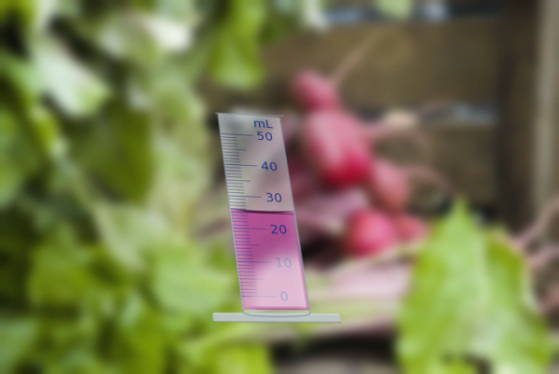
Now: 25,mL
